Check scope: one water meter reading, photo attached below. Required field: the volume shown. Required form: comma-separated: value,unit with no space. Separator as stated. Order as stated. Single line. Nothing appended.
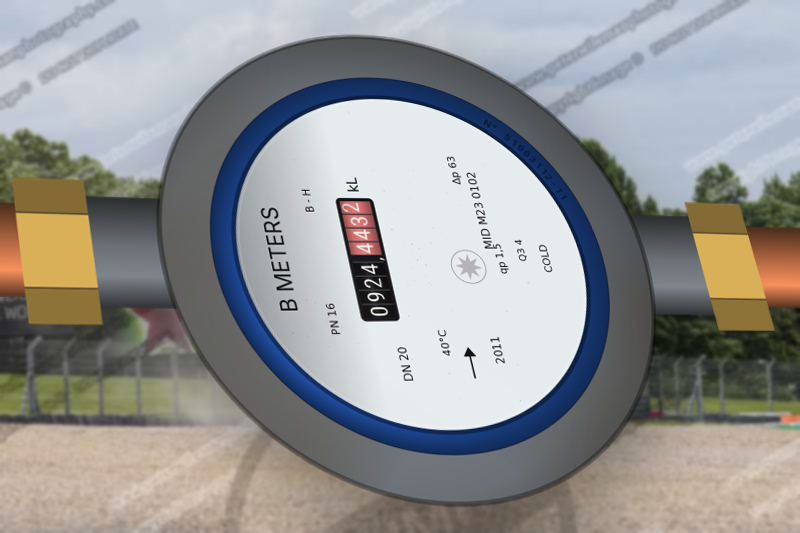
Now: 924.4432,kL
